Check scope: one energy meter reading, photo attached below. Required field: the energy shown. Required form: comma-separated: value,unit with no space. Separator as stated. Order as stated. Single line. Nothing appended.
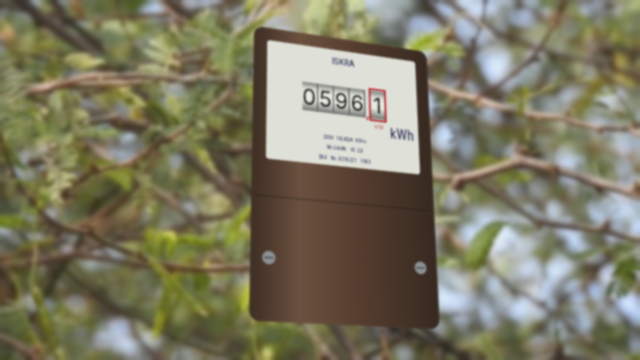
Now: 596.1,kWh
